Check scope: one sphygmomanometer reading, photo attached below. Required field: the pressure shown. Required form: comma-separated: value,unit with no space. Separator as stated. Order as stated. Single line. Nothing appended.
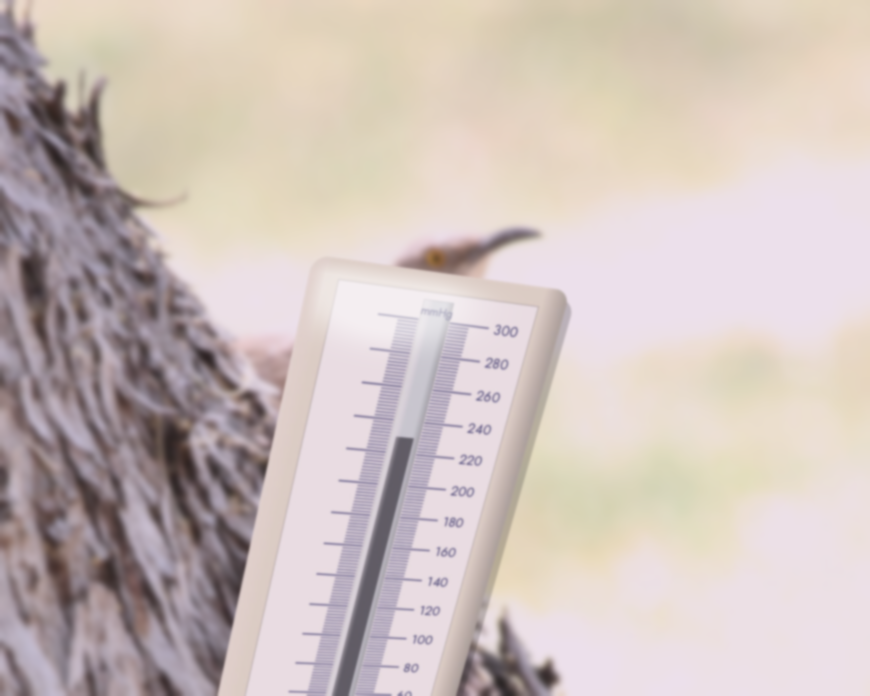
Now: 230,mmHg
